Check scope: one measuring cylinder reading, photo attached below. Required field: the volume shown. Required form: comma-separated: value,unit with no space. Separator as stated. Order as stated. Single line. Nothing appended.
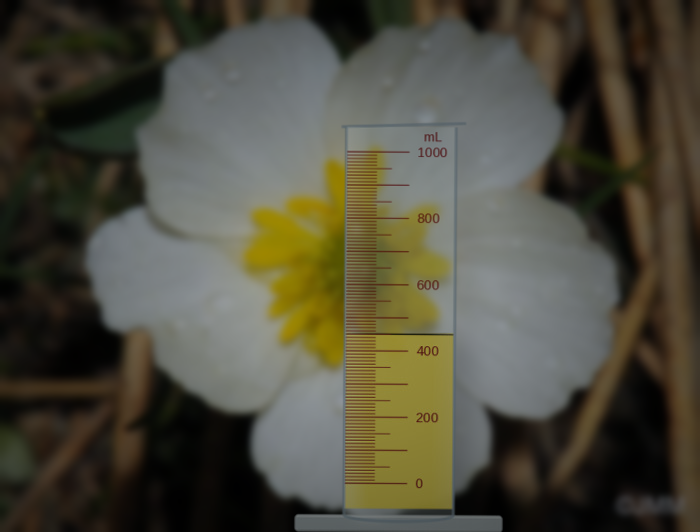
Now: 450,mL
